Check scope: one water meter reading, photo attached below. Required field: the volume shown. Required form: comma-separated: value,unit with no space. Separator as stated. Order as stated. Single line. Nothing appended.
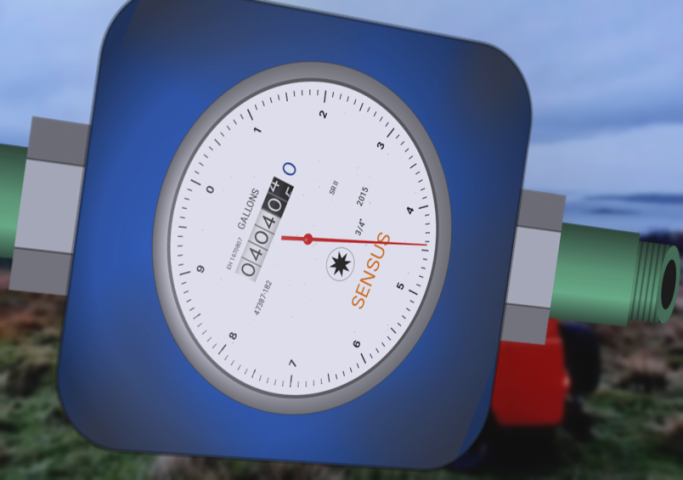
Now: 404044.4,gal
